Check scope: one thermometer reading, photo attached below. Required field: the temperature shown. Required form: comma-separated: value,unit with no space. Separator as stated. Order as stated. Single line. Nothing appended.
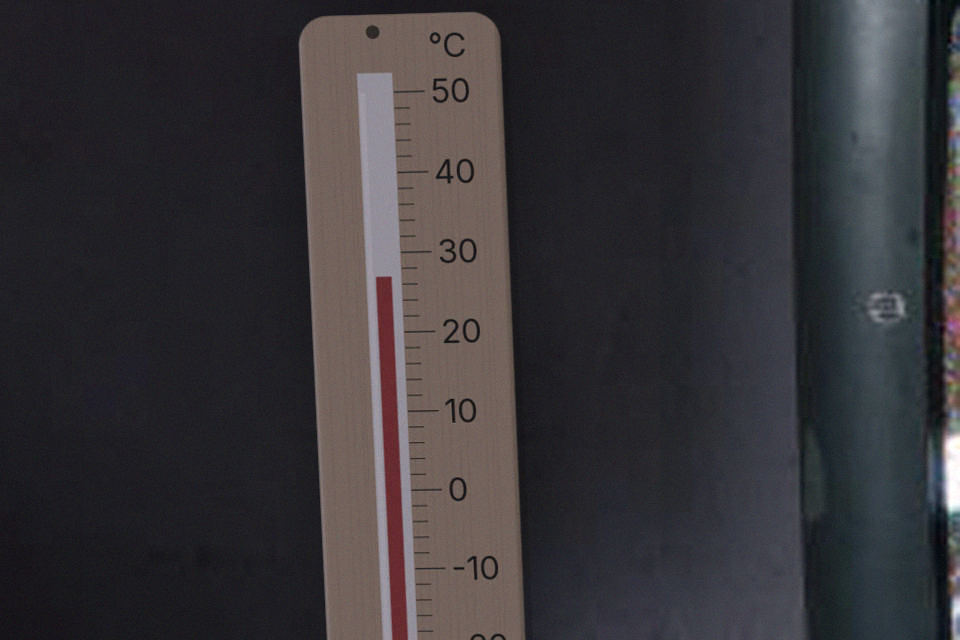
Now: 27,°C
